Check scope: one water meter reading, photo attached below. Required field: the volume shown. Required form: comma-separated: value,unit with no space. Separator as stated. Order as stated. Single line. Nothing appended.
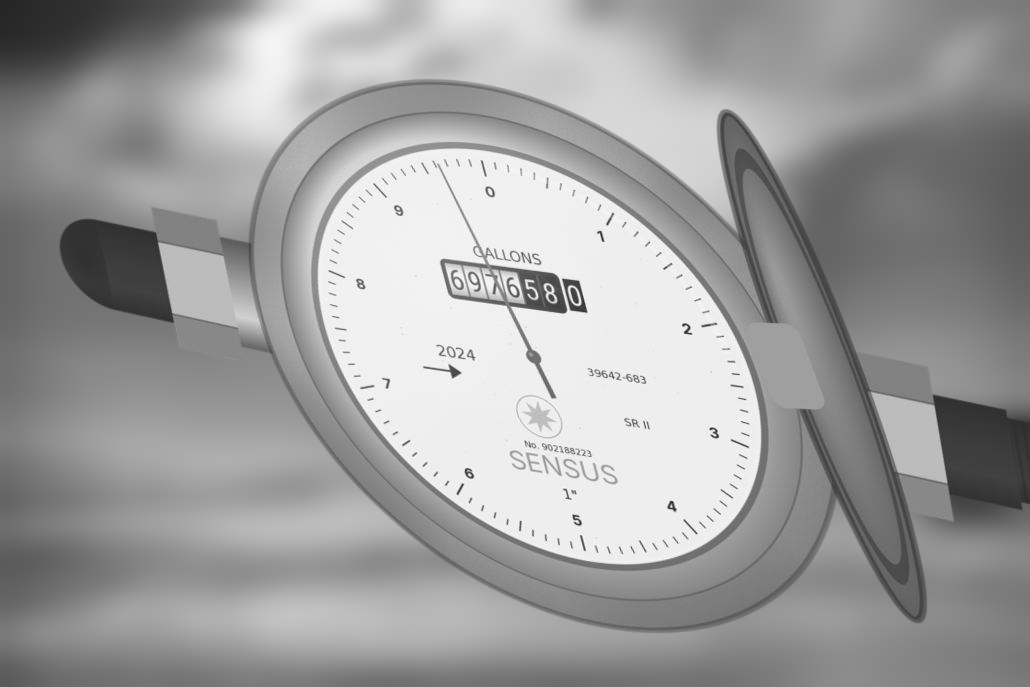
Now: 6976579.6,gal
